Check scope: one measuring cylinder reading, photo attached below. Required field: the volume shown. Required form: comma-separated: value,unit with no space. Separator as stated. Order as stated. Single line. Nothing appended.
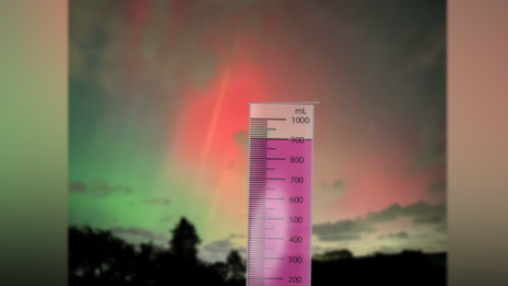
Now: 900,mL
